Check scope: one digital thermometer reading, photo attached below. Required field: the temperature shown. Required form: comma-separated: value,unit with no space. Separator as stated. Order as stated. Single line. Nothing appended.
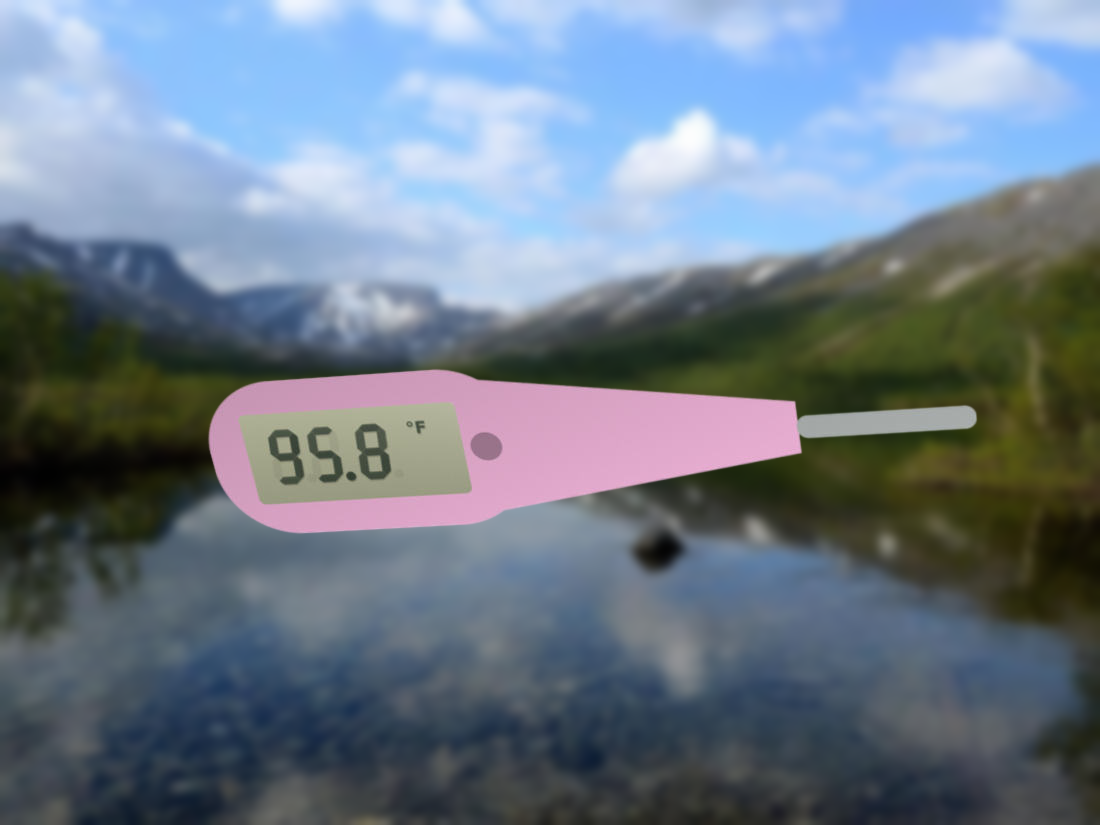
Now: 95.8,°F
